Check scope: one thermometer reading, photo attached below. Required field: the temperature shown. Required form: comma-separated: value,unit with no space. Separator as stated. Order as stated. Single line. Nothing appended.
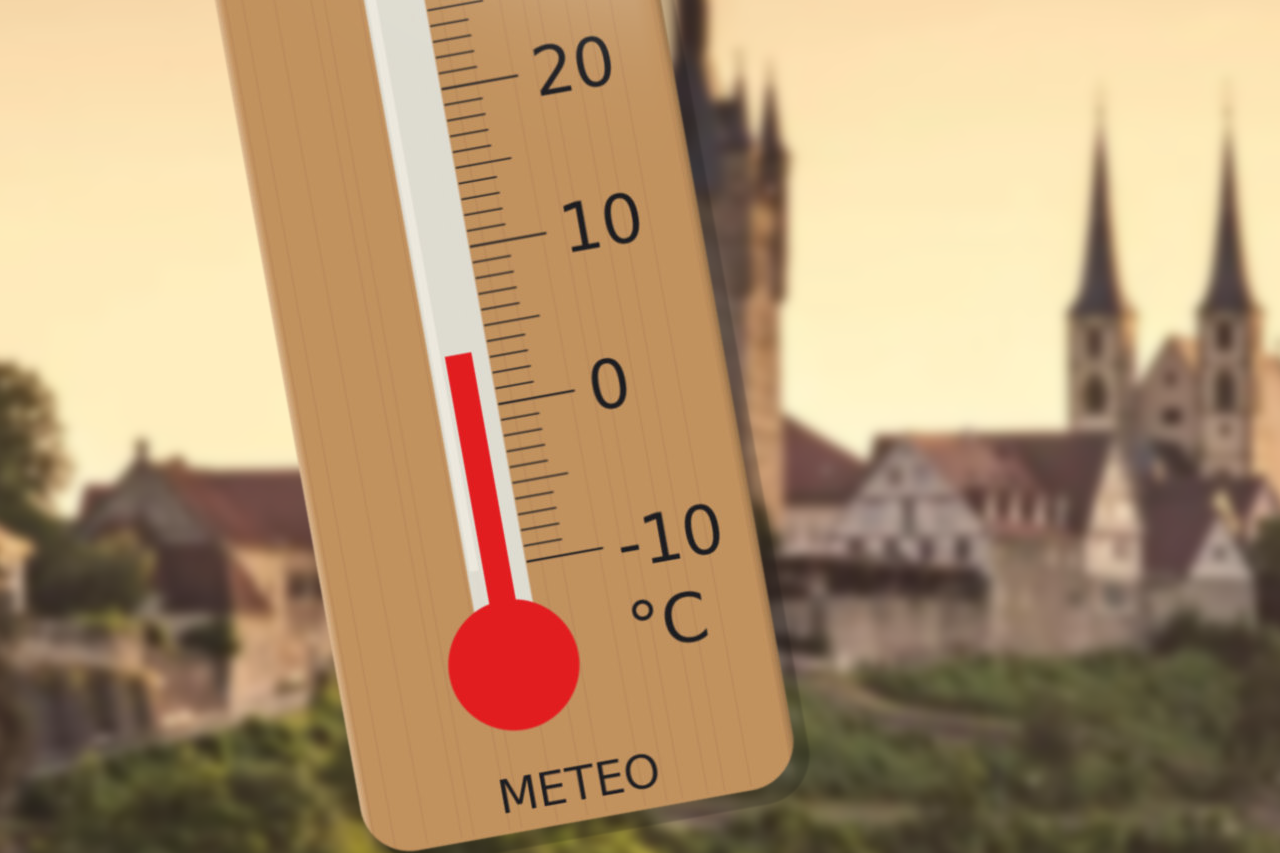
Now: 3.5,°C
